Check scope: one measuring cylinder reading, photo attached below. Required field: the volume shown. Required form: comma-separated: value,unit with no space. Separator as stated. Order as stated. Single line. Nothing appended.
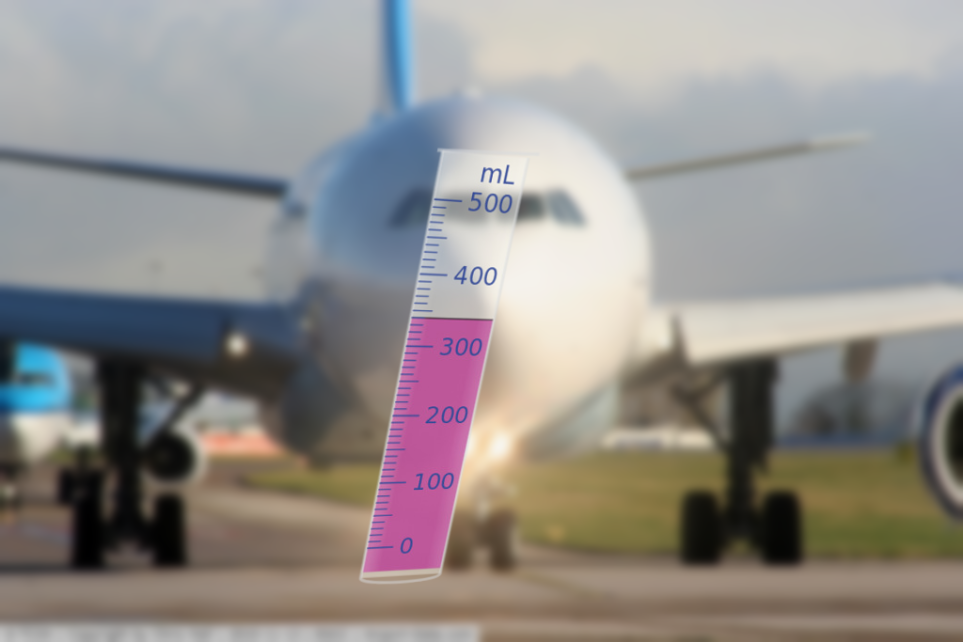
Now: 340,mL
